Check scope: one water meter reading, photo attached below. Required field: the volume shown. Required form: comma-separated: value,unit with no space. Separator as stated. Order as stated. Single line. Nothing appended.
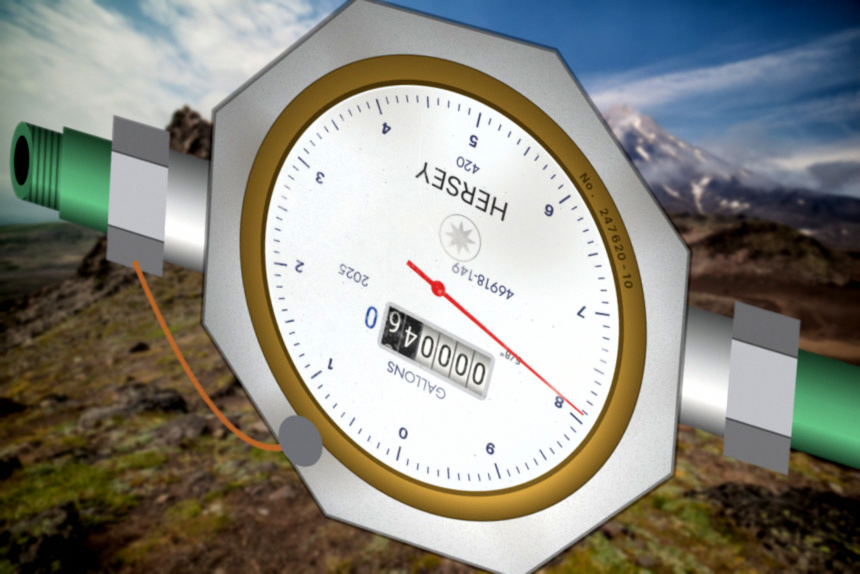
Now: 457.9,gal
